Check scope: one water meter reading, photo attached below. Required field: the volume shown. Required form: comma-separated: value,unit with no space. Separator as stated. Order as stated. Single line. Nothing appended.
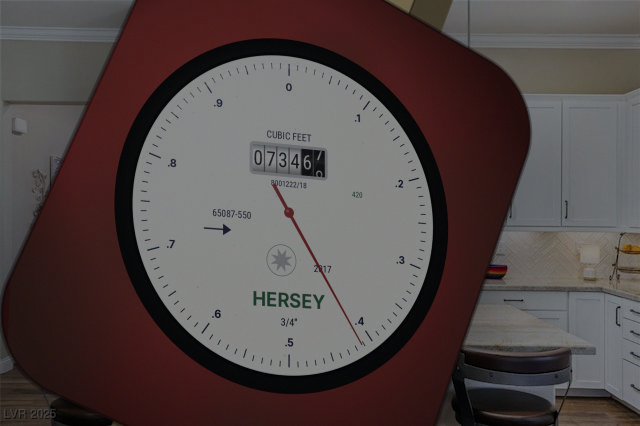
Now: 73467.41,ft³
